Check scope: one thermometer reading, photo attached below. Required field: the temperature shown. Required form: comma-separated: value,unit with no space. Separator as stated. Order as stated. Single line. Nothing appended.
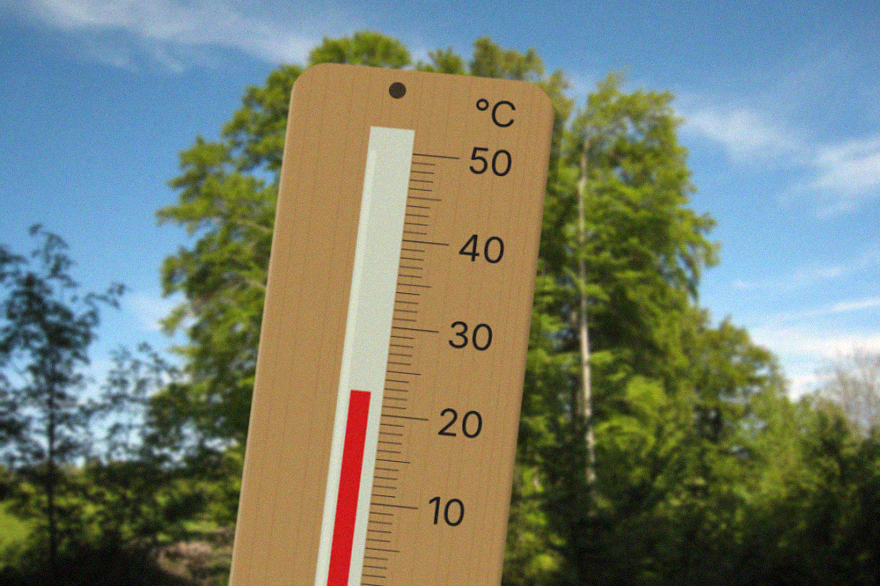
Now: 22.5,°C
